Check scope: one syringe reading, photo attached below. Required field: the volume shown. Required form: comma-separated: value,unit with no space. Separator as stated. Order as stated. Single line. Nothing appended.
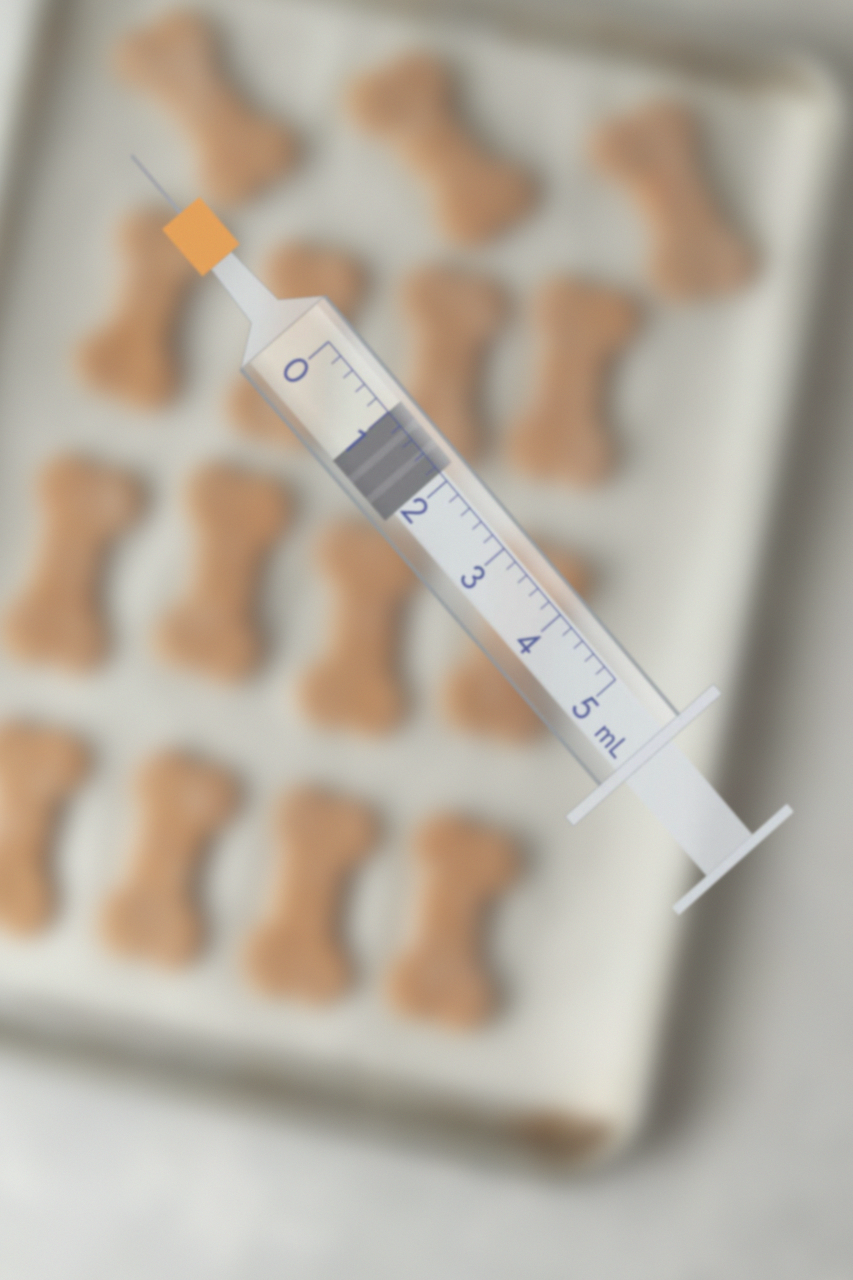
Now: 1,mL
